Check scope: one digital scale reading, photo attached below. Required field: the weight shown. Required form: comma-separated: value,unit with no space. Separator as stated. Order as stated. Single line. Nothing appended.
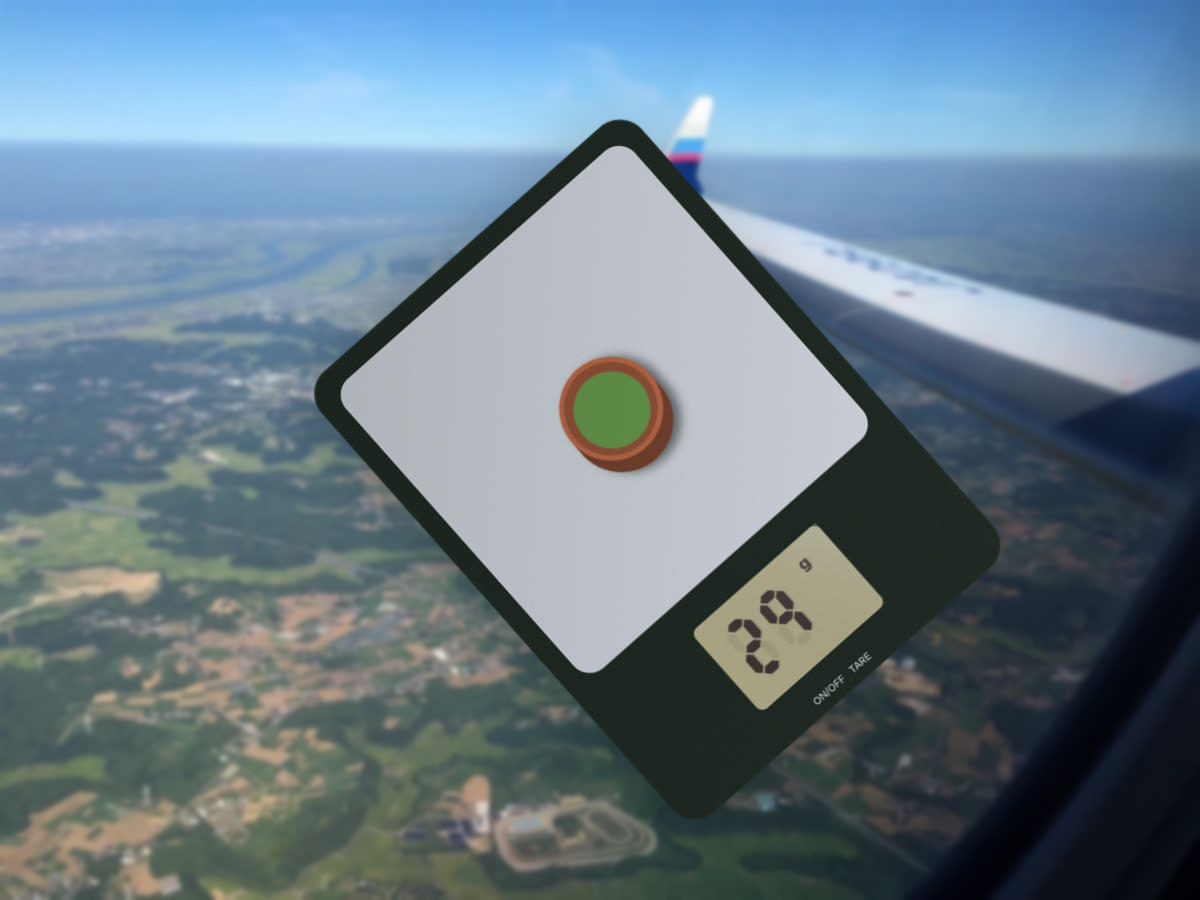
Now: 29,g
